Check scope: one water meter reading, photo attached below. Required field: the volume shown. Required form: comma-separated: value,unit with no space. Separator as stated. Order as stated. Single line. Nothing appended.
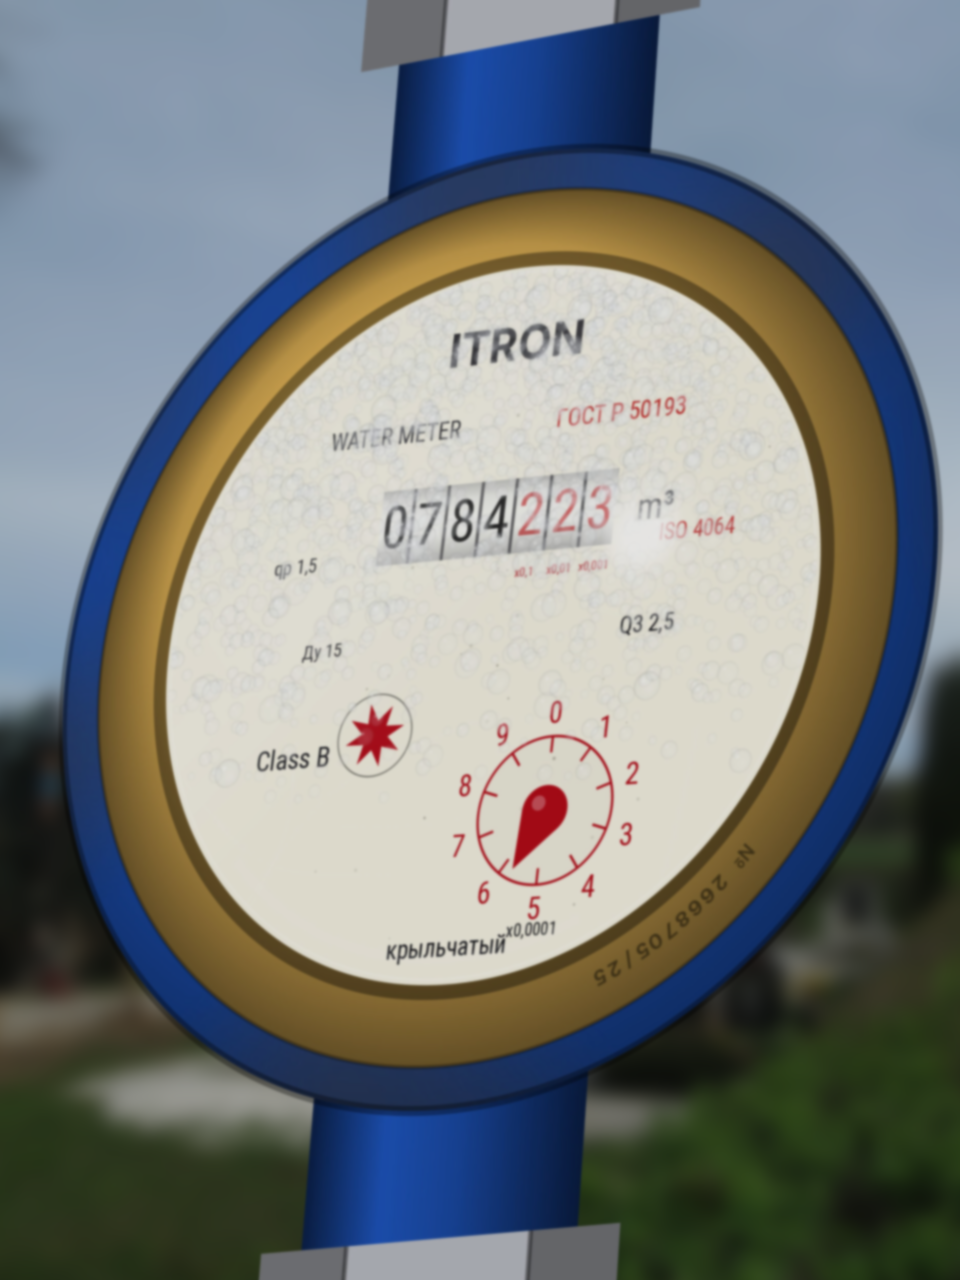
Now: 784.2235,m³
